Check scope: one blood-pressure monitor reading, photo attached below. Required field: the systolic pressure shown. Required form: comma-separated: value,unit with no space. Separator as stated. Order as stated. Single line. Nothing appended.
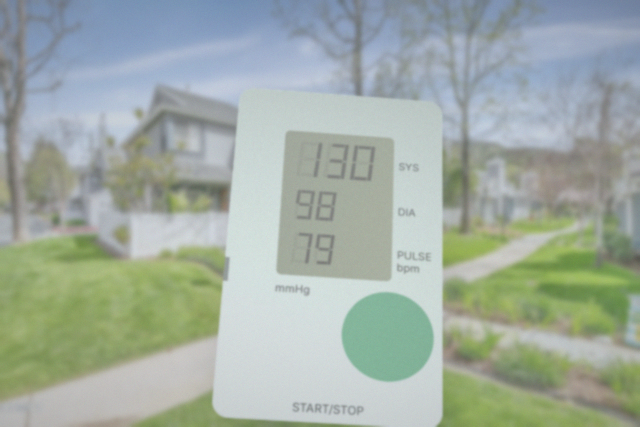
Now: 130,mmHg
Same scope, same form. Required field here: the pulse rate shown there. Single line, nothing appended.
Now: 79,bpm
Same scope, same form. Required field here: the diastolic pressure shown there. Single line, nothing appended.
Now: 98,mmHg
